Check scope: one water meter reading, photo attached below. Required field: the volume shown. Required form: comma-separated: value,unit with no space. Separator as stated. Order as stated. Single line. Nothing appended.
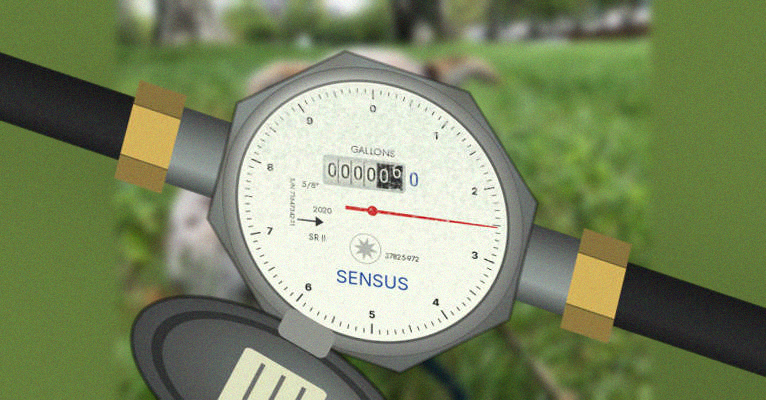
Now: 62.5,gal
